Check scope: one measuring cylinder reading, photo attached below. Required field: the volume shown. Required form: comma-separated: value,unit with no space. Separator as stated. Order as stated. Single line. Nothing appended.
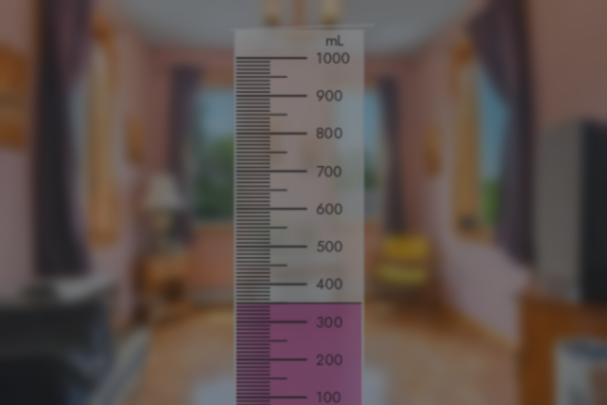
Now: 350,mL
